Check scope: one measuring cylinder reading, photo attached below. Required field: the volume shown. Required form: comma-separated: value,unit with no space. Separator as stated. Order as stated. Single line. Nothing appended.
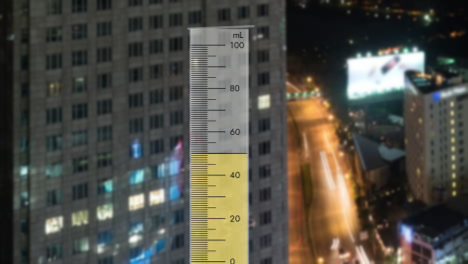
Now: 50,mL
